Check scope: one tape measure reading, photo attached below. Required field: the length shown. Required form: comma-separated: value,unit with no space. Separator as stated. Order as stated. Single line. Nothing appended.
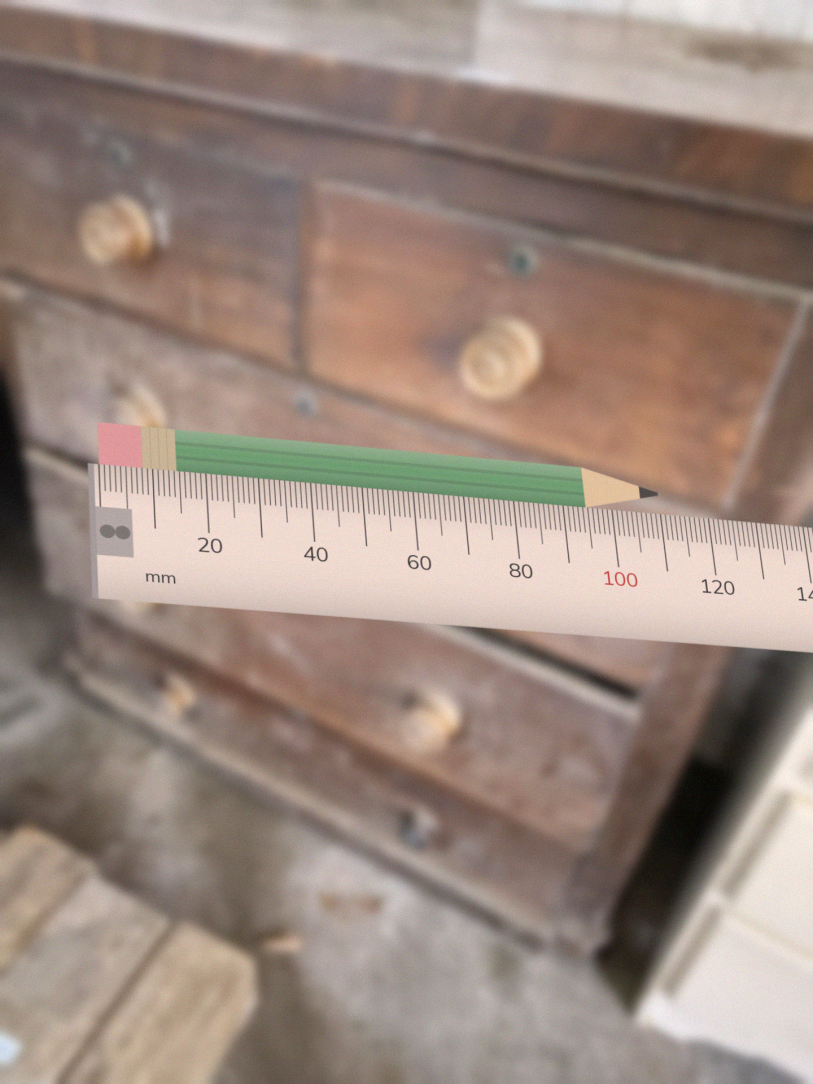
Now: 110,mm
